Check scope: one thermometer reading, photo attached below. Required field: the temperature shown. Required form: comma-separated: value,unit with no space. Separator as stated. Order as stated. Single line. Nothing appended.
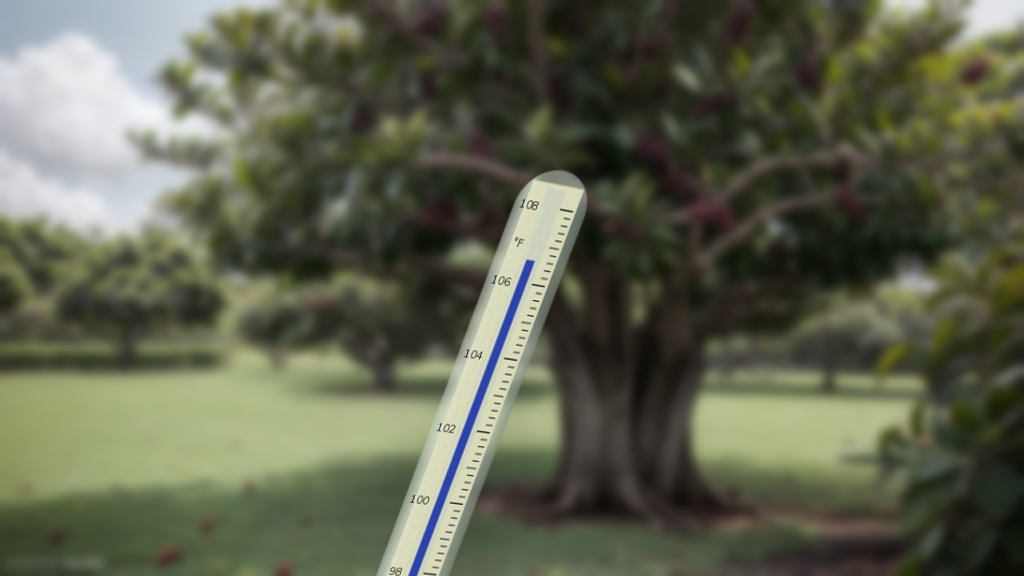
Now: 106.6,°F
